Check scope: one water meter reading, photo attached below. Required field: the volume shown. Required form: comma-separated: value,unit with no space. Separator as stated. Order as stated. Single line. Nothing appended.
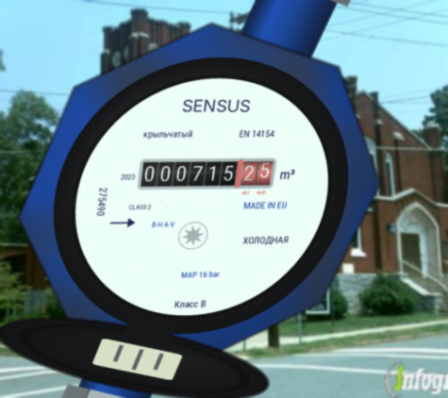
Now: 715.25,m³
